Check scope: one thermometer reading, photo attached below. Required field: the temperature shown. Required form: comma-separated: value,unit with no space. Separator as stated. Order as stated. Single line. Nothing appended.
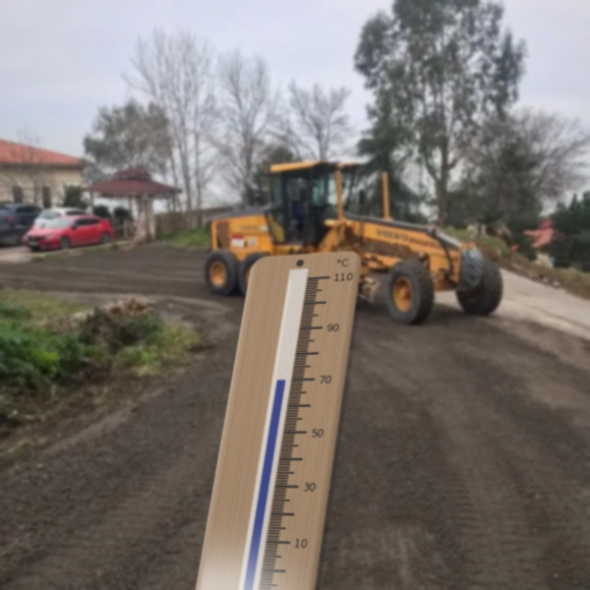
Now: 70,°C
